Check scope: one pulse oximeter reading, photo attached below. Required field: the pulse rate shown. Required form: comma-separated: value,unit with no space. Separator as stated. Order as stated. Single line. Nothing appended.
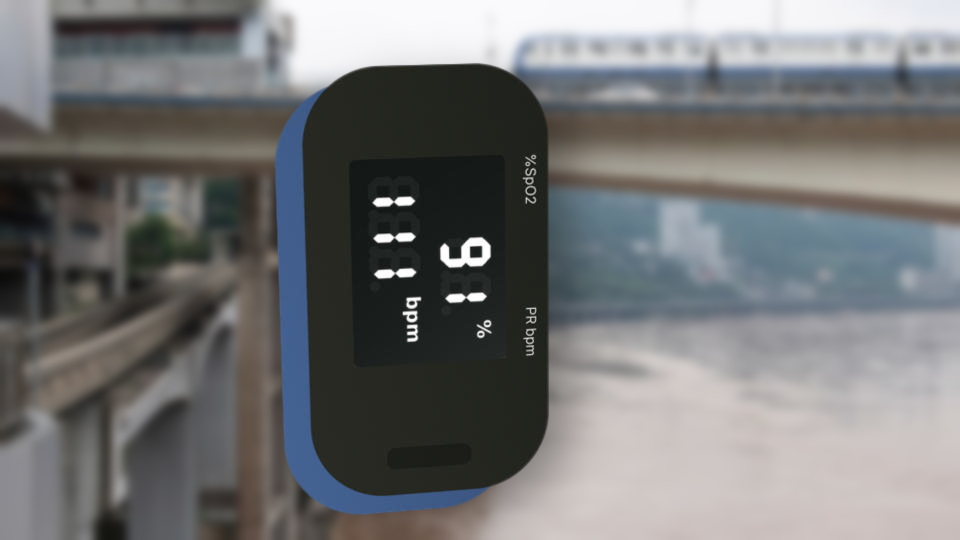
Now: 111,bpm
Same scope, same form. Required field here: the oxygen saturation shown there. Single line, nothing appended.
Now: 91,%
